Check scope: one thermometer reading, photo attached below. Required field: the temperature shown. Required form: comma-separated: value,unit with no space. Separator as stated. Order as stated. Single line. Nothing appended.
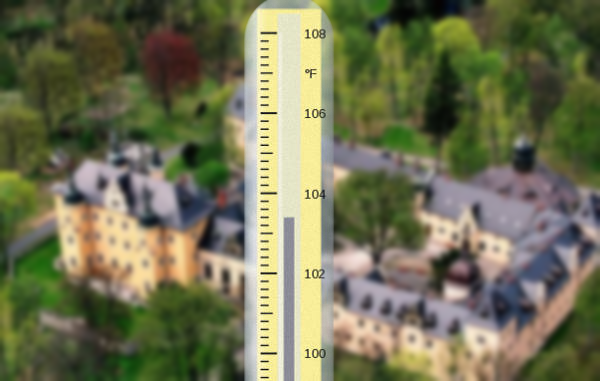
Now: 103.4,°F
